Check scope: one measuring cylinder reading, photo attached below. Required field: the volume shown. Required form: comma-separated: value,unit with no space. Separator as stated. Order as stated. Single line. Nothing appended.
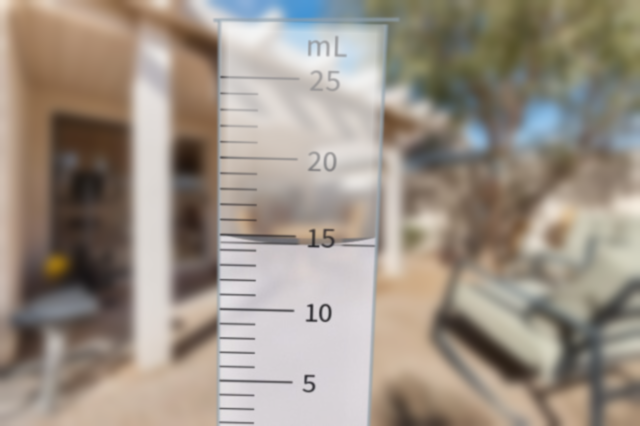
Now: 14.5,mL
